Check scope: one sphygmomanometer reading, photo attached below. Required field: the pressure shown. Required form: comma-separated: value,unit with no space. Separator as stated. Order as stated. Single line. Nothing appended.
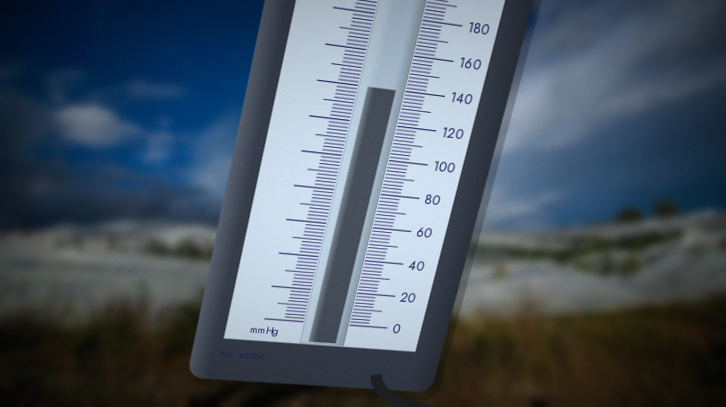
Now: 140,mmHg
